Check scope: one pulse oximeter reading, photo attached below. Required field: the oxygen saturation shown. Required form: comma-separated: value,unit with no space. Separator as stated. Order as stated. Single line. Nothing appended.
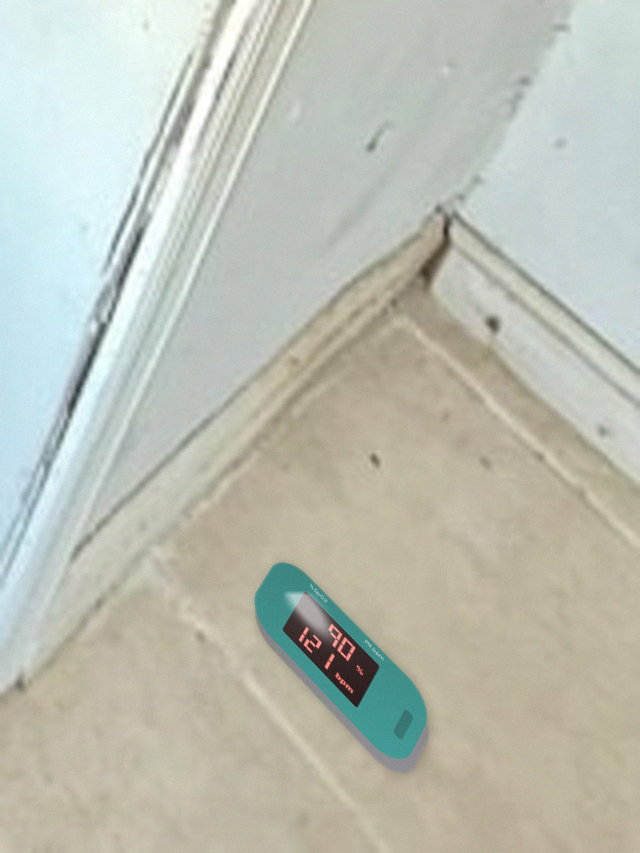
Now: 90,%
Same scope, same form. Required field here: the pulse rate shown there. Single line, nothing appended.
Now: 121,bpm
